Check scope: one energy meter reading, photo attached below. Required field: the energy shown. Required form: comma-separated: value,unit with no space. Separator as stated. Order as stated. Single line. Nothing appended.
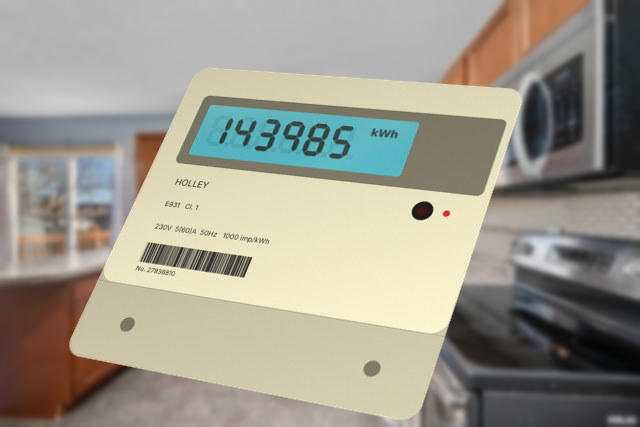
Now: 143985,kWh
